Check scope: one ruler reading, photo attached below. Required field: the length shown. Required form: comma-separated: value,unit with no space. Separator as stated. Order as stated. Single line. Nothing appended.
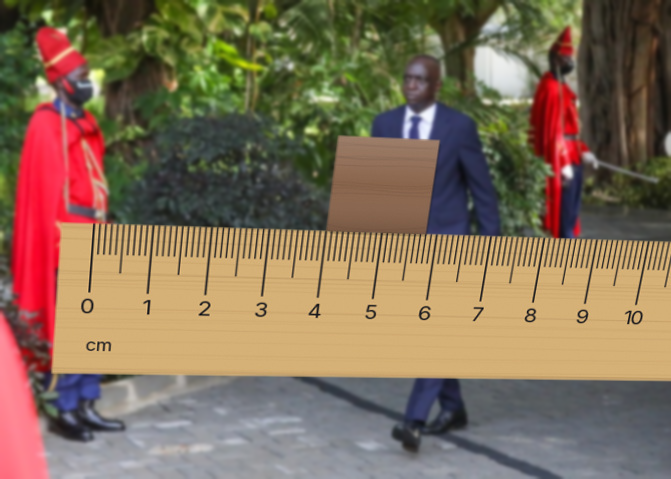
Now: 1.8,cm
